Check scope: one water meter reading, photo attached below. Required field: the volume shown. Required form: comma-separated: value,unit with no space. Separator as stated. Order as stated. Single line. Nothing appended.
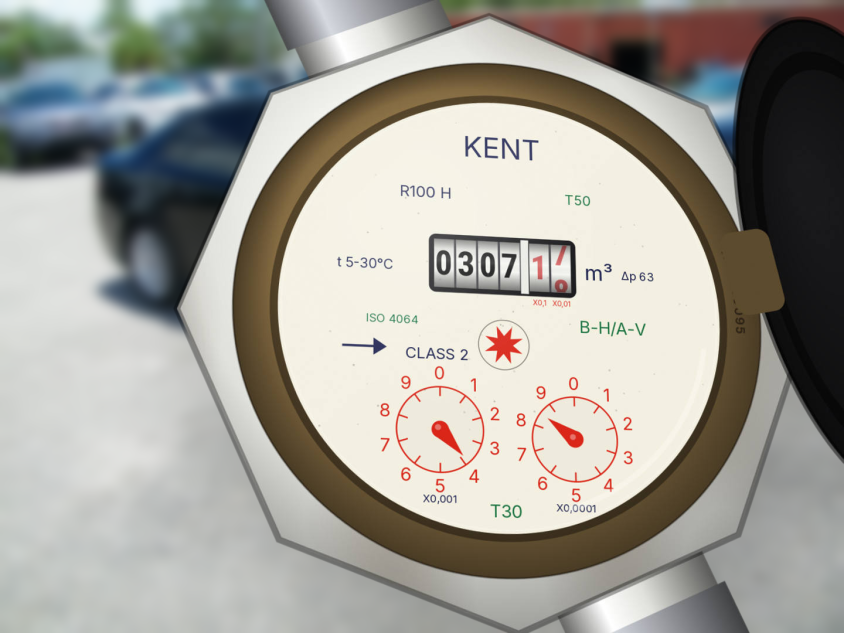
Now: 307.1738,m³
